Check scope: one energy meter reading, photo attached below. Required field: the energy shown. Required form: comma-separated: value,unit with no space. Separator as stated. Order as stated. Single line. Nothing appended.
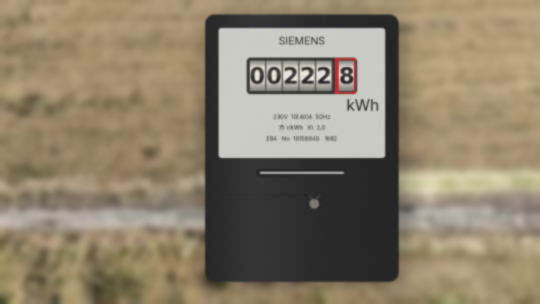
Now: 222.8,kWh
